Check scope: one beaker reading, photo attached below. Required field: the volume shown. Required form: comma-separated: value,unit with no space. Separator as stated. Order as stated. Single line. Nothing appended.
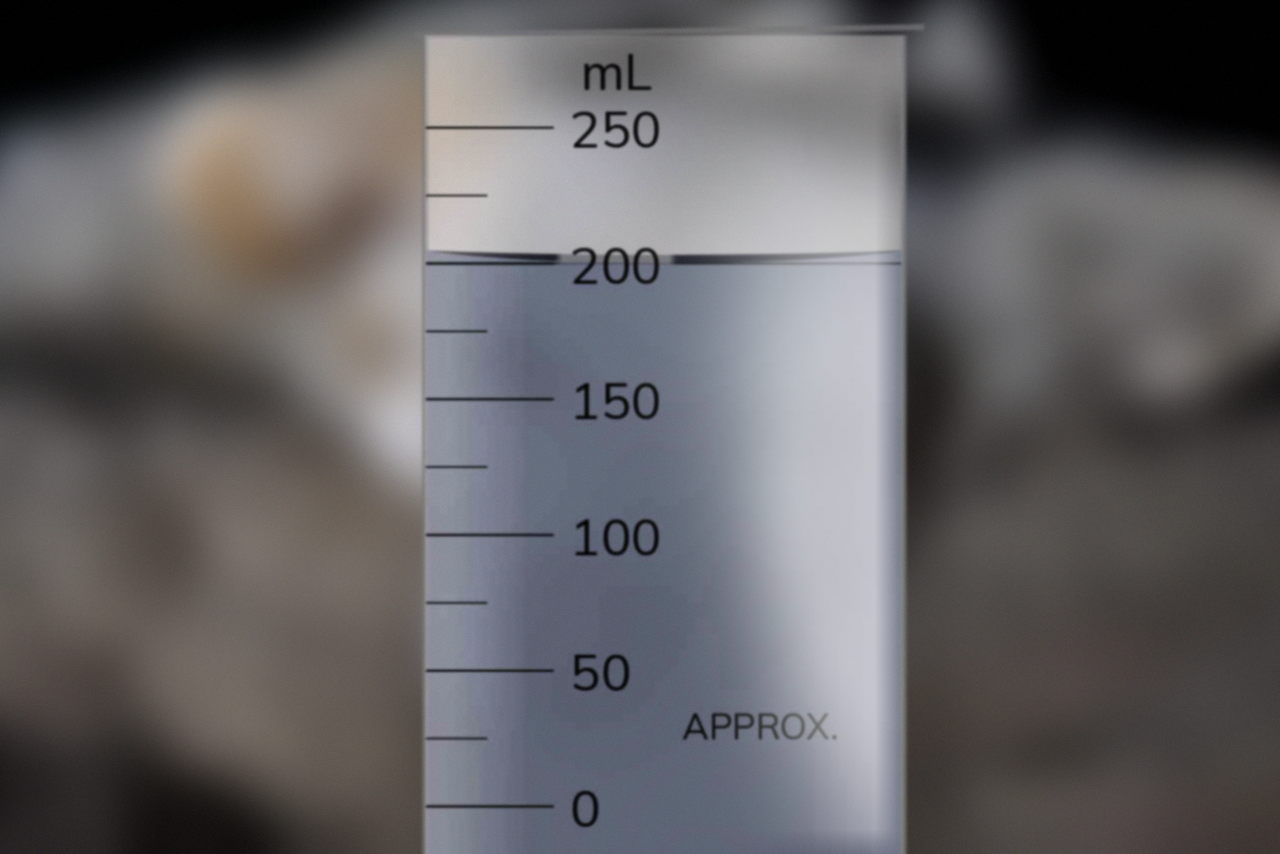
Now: 200,mL
